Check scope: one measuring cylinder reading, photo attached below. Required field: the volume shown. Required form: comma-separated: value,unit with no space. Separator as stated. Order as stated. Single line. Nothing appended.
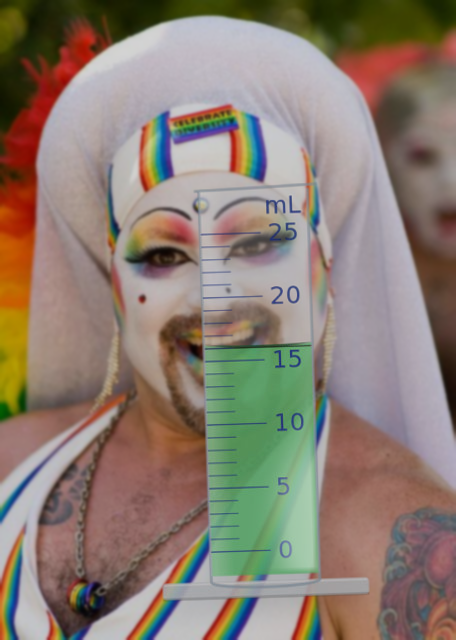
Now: 16,mL
